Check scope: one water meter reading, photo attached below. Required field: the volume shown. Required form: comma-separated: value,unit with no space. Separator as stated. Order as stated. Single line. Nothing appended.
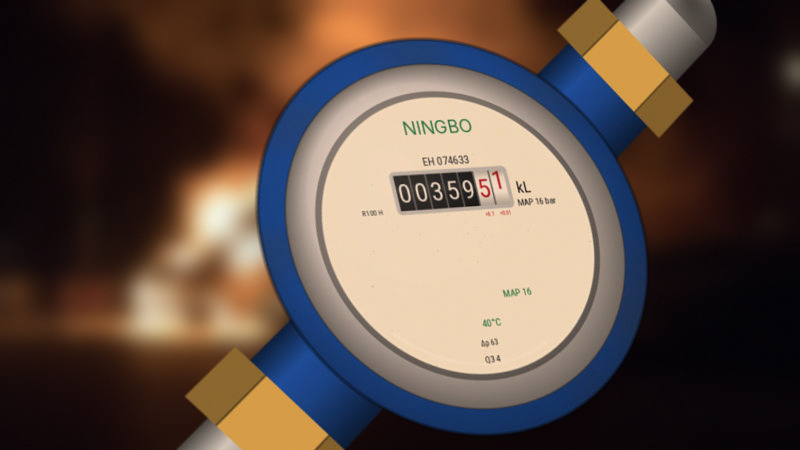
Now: 359.51,kL
